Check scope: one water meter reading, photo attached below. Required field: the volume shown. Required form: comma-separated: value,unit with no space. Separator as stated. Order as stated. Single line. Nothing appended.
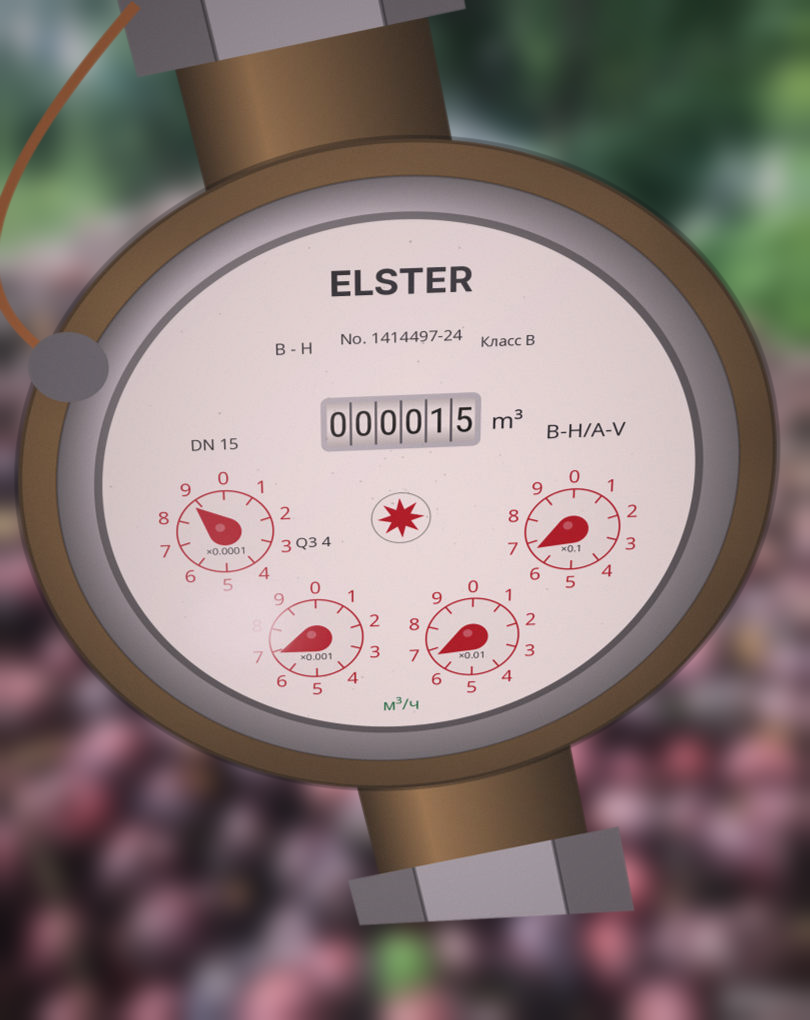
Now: 15.6668,m³
